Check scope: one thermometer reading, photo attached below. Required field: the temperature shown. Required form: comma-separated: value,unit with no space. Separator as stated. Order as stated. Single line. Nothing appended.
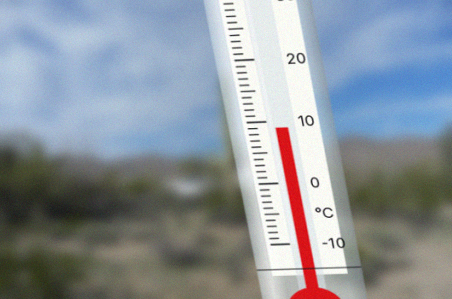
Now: 9,°C
